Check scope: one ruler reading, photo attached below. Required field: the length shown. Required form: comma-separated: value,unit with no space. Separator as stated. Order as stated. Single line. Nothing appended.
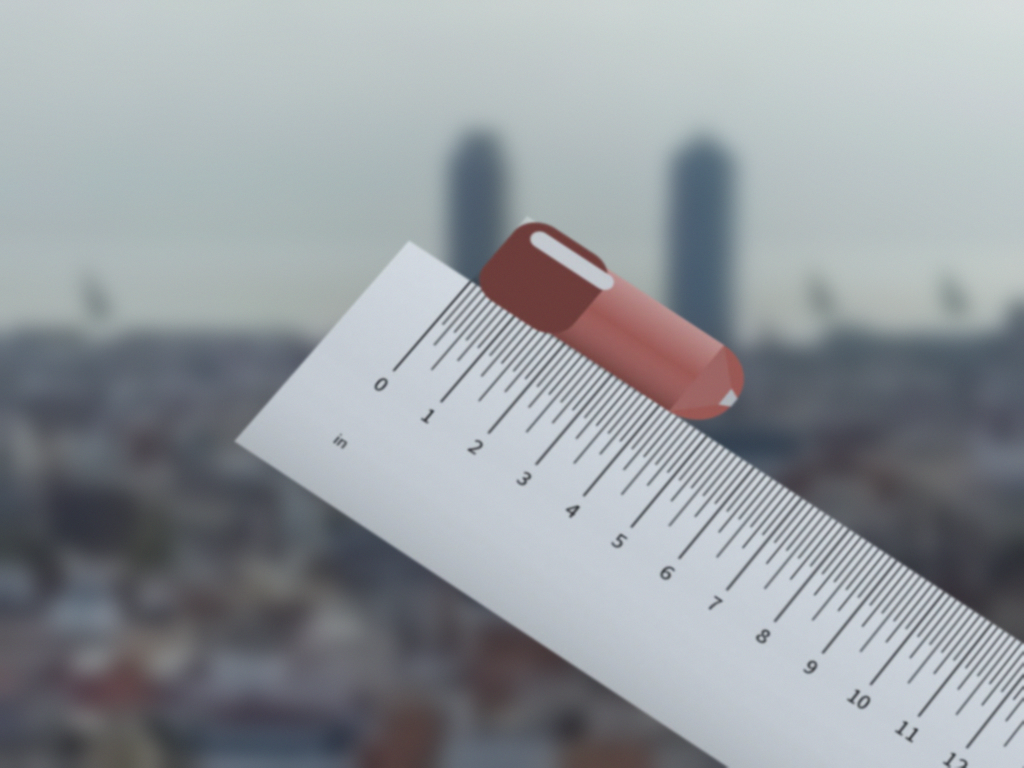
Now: 5,in
